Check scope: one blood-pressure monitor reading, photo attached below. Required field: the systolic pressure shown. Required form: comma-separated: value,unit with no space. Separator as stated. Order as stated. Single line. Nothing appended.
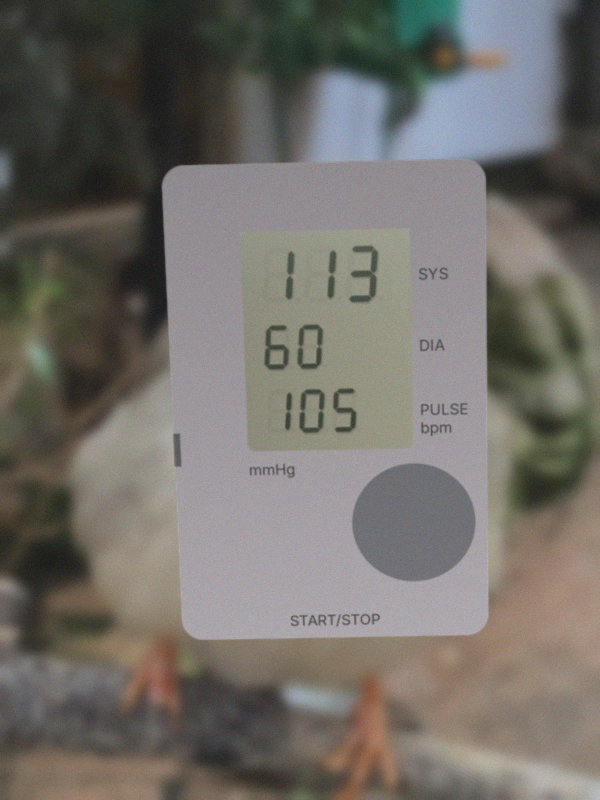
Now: 113,mmHg
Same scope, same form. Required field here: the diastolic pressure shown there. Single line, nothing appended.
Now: 60,mmHg
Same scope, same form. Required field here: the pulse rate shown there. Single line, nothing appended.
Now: 105,bpm
